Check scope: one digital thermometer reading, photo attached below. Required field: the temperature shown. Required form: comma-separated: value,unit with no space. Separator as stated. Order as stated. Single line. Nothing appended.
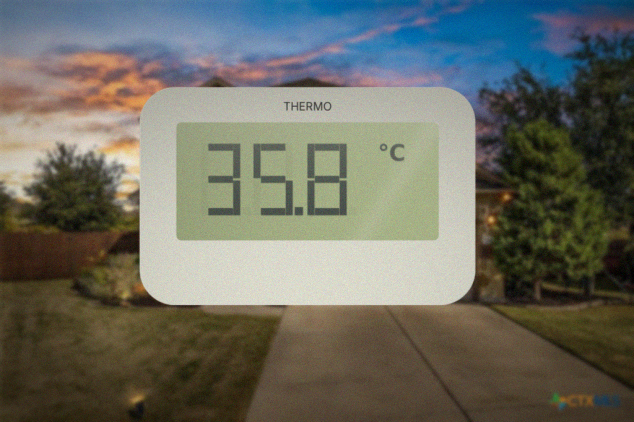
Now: 35.8,°C
